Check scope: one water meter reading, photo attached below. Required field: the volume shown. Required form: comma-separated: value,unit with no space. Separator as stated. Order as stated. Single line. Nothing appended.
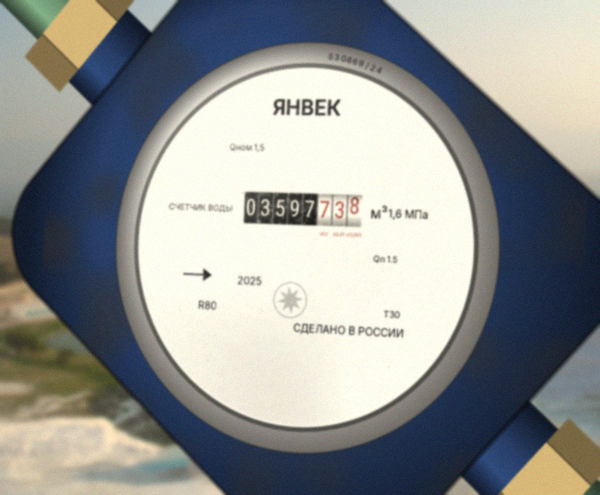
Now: 3597.738,m³
